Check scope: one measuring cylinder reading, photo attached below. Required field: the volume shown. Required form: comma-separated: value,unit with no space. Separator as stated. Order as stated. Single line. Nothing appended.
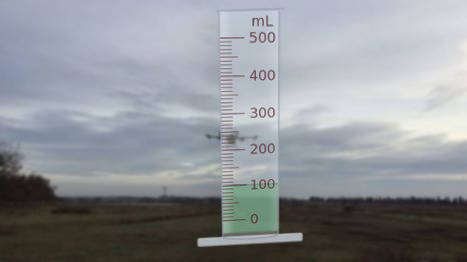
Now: 100,mL
